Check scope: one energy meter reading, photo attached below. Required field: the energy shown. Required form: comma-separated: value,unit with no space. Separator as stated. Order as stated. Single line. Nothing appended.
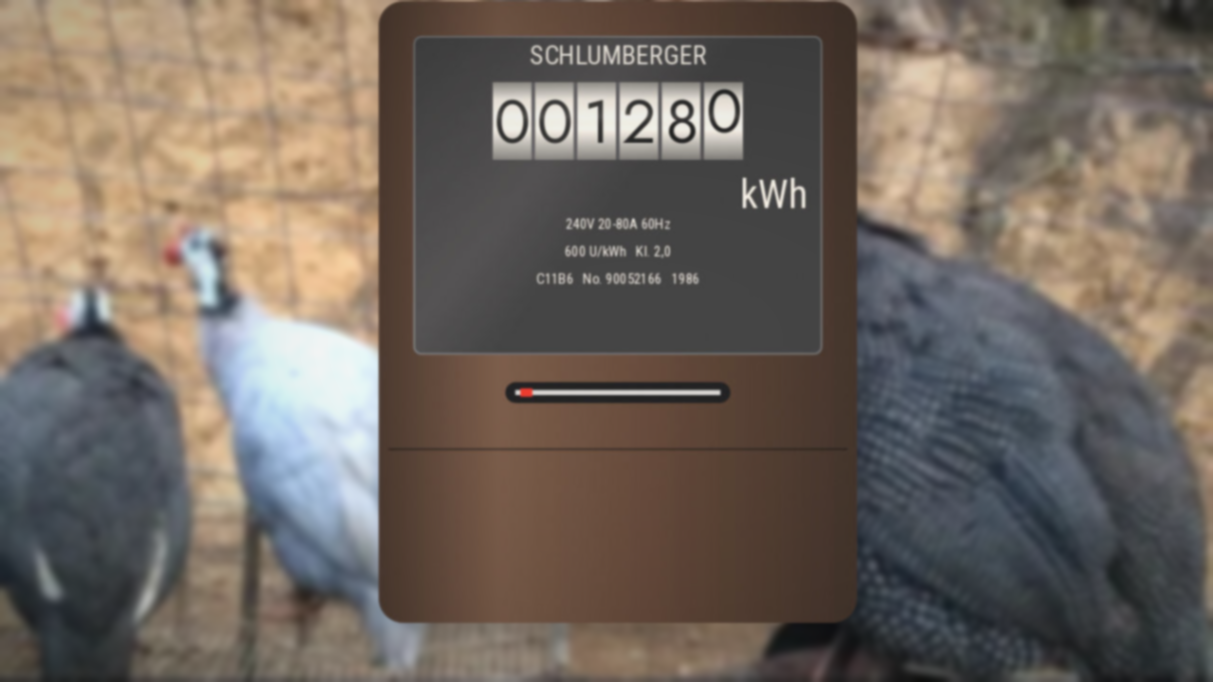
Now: 1280,kWh
